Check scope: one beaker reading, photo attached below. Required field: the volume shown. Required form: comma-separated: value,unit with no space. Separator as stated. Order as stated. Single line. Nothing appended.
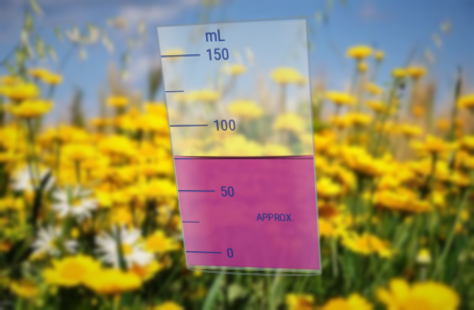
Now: 75,mL
